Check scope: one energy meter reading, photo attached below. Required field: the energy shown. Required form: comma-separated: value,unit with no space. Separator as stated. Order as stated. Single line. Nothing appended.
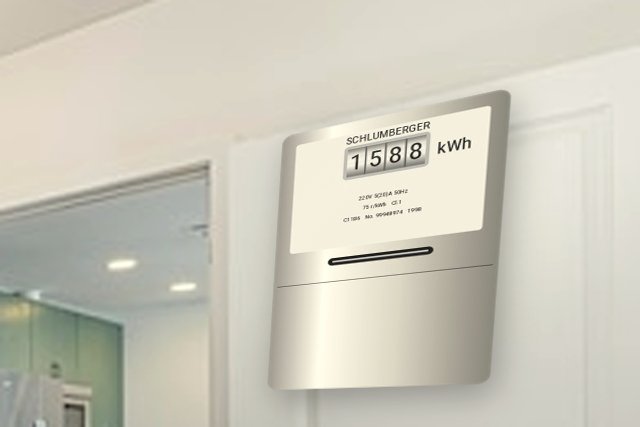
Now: 1588,kWh
